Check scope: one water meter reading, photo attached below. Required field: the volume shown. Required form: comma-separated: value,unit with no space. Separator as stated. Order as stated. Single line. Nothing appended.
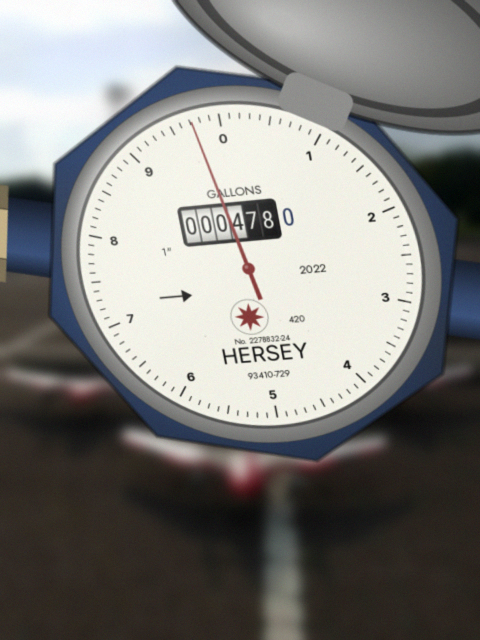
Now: 4779.7,gal
